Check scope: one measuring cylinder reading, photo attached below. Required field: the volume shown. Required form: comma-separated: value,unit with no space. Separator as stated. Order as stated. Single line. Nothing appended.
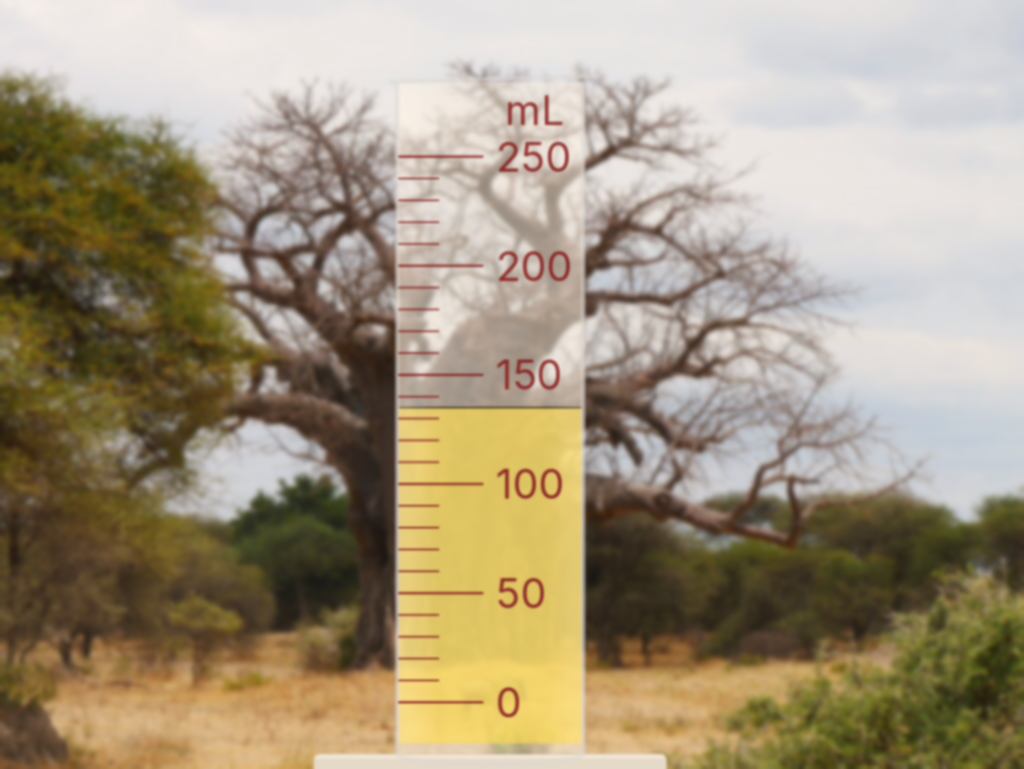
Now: 135,mL
